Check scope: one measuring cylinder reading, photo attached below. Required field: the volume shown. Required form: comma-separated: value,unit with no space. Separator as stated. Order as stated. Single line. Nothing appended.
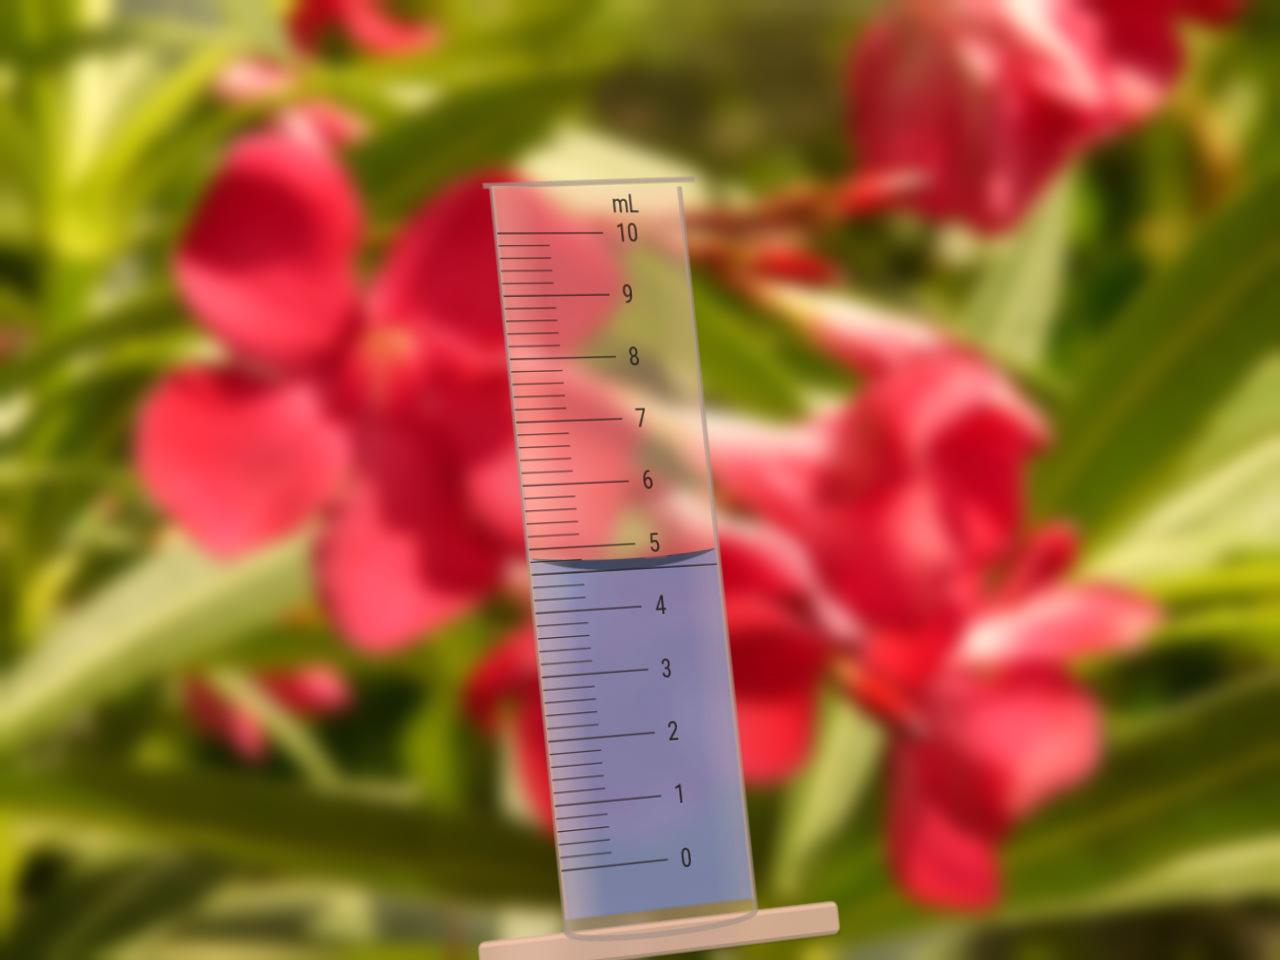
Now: 4.6,mL
